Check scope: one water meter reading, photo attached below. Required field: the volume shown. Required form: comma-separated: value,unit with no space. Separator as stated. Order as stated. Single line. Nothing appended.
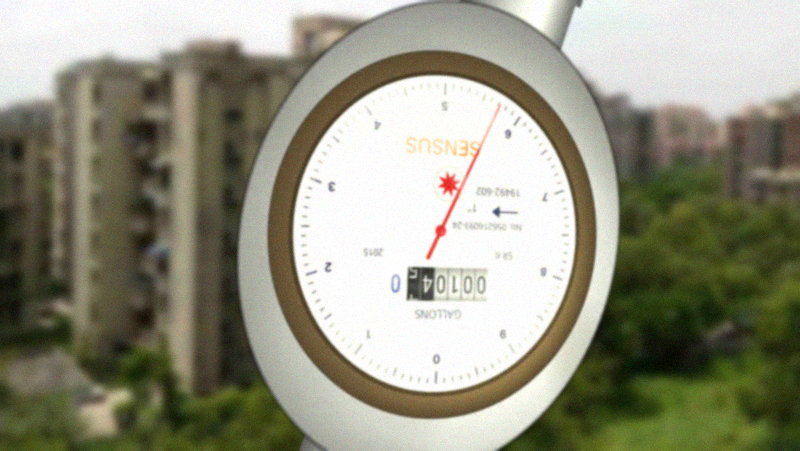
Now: 10445.7,gal
